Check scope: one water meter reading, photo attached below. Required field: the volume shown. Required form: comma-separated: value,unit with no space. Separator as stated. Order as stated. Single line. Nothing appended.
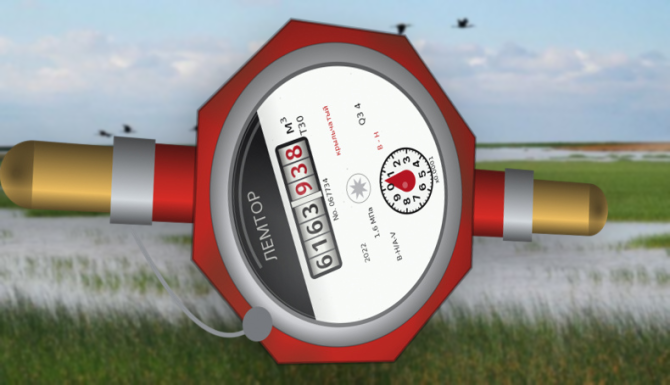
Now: 6163.9380,m³
